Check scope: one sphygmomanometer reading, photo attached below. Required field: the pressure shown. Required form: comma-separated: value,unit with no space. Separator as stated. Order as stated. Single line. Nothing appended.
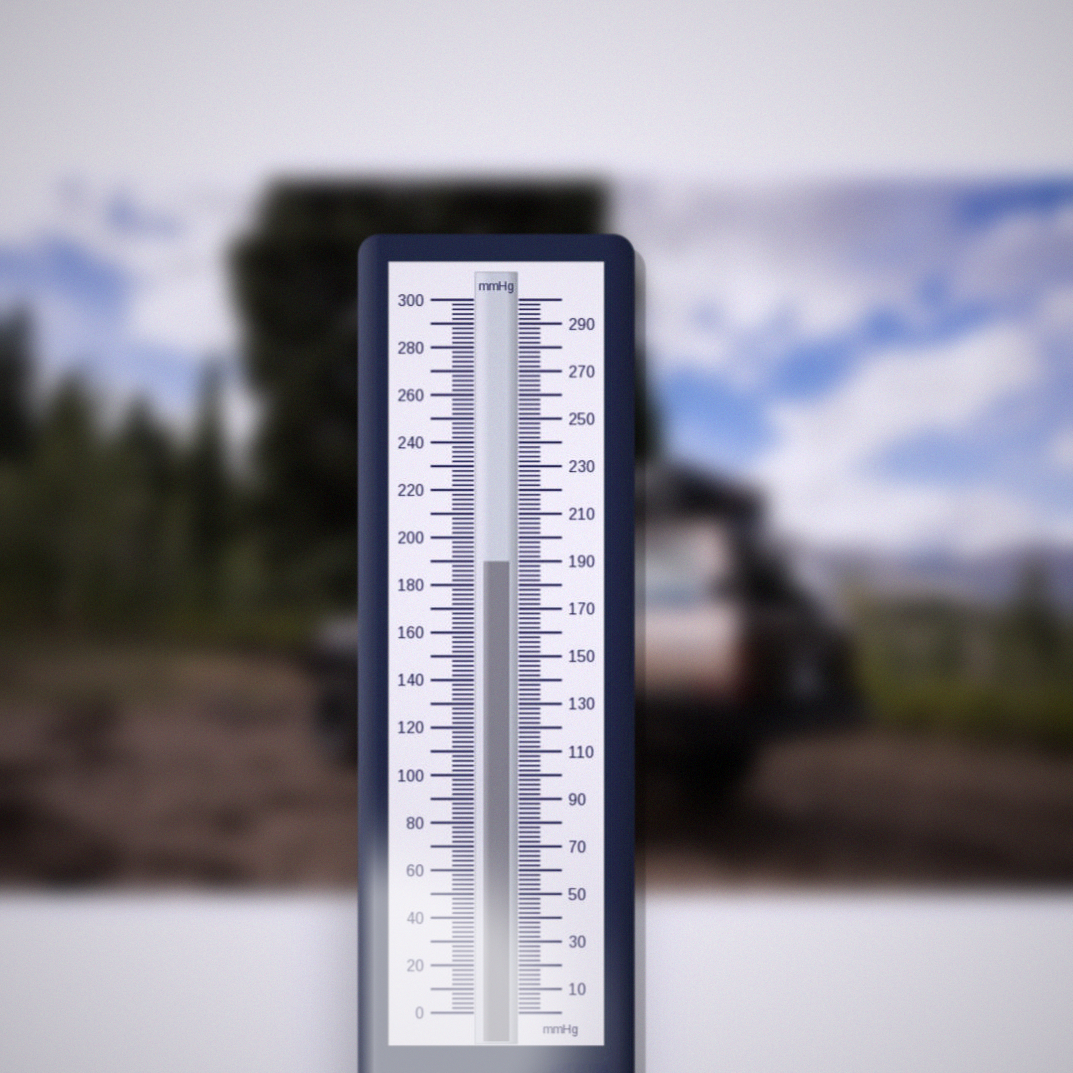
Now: 190,mmHg
